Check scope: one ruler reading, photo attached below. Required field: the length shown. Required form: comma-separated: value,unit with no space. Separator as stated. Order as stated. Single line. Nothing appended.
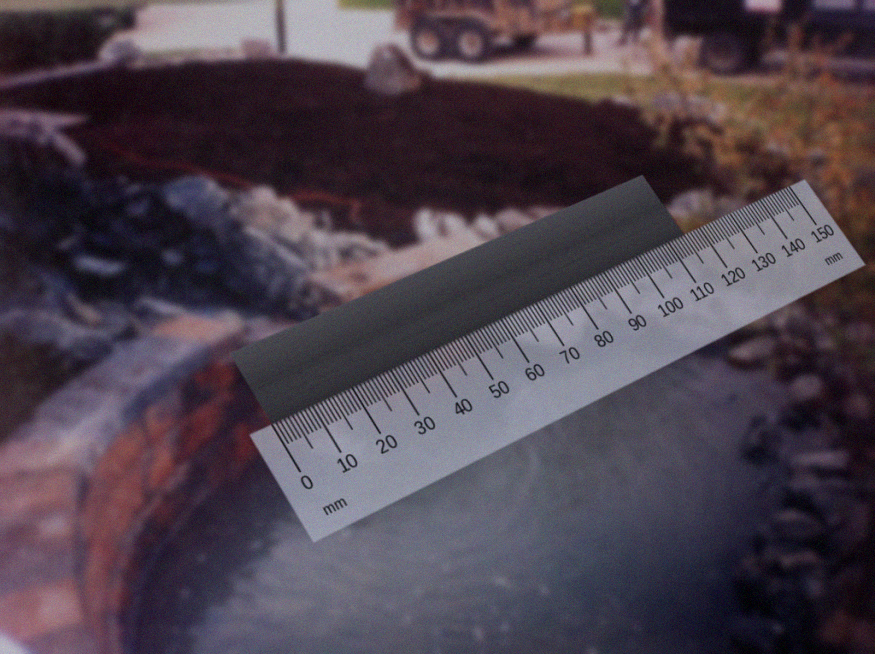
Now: 115,mm
